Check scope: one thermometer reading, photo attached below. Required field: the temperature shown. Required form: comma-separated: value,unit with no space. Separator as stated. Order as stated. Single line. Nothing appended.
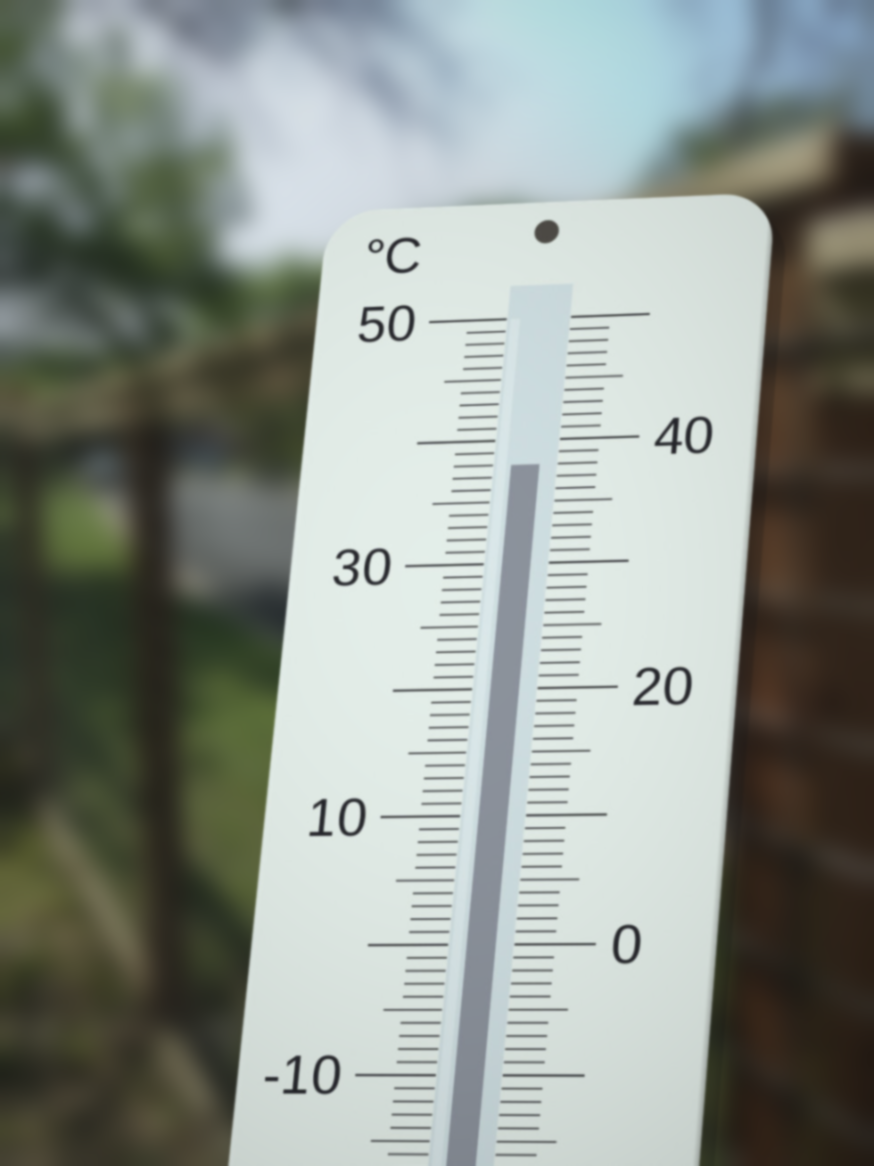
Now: 38,°C
